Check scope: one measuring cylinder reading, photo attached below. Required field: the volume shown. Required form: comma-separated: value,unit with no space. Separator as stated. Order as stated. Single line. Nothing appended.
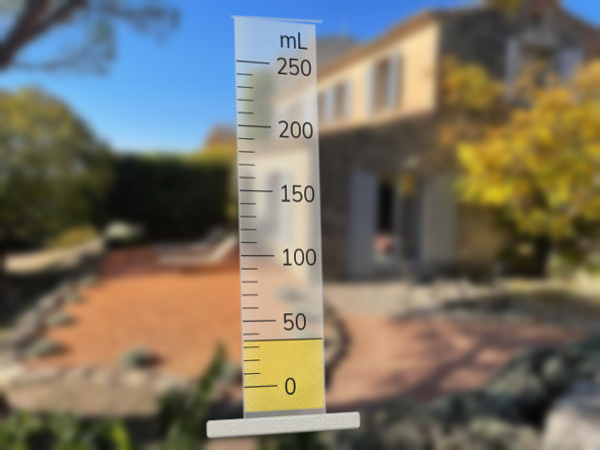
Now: 35,mL
